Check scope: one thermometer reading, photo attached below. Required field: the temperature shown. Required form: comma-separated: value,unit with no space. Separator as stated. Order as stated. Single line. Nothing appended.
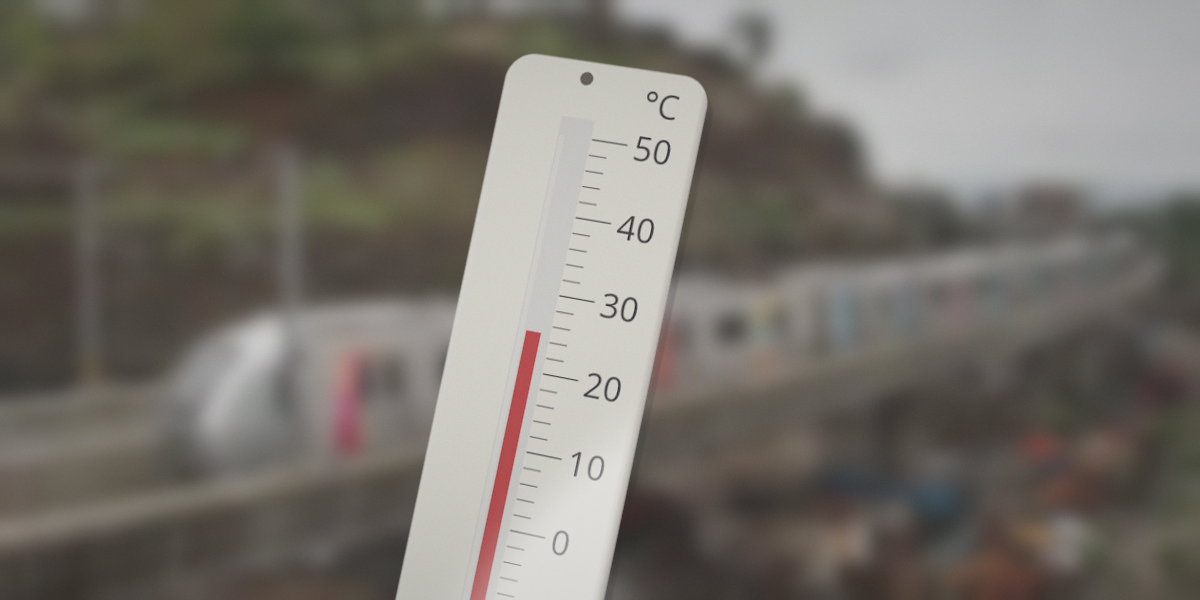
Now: 25,°C
